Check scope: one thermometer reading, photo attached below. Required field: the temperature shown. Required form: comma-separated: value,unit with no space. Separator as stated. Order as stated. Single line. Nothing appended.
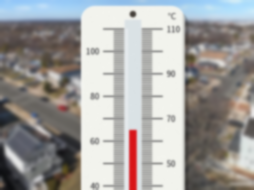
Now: 65,°C
